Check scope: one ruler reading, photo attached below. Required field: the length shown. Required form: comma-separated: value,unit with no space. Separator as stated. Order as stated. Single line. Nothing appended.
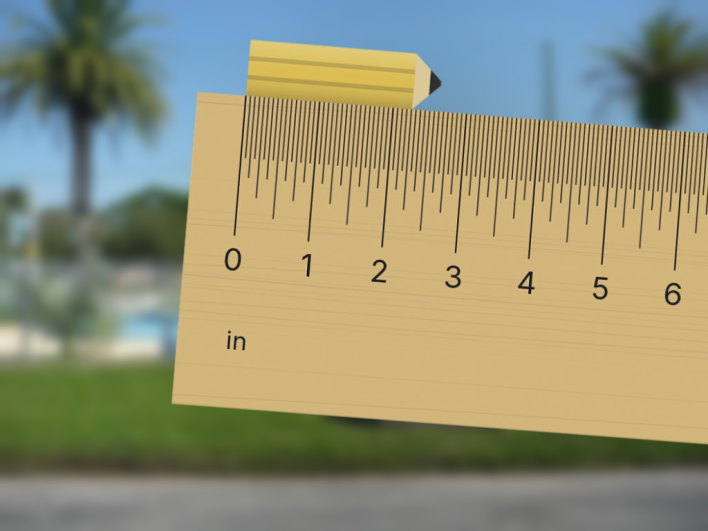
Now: 2.625,in
